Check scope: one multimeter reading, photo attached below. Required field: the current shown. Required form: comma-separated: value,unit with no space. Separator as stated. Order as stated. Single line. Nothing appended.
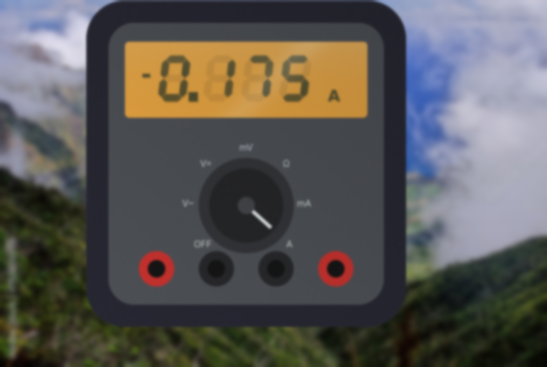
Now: -0.175,A
